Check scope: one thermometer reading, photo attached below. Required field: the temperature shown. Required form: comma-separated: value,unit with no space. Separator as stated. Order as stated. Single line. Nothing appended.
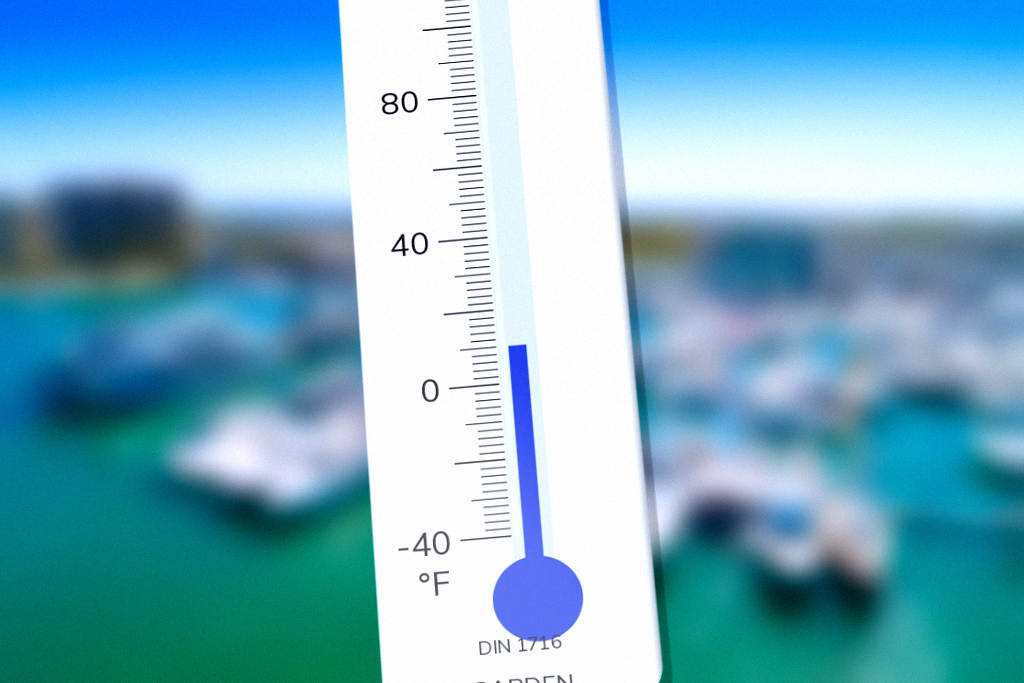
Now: 10,°F
